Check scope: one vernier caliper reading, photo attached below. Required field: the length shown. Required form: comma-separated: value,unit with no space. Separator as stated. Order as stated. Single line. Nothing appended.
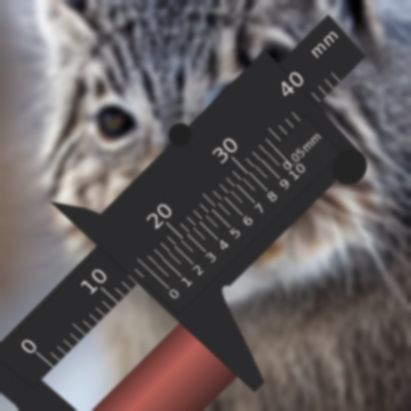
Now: 15.0,mm
